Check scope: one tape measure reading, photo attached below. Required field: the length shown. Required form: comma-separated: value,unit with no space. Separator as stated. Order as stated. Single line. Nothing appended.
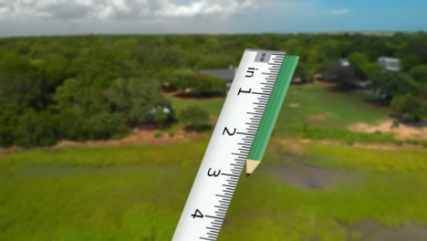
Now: 3,in
